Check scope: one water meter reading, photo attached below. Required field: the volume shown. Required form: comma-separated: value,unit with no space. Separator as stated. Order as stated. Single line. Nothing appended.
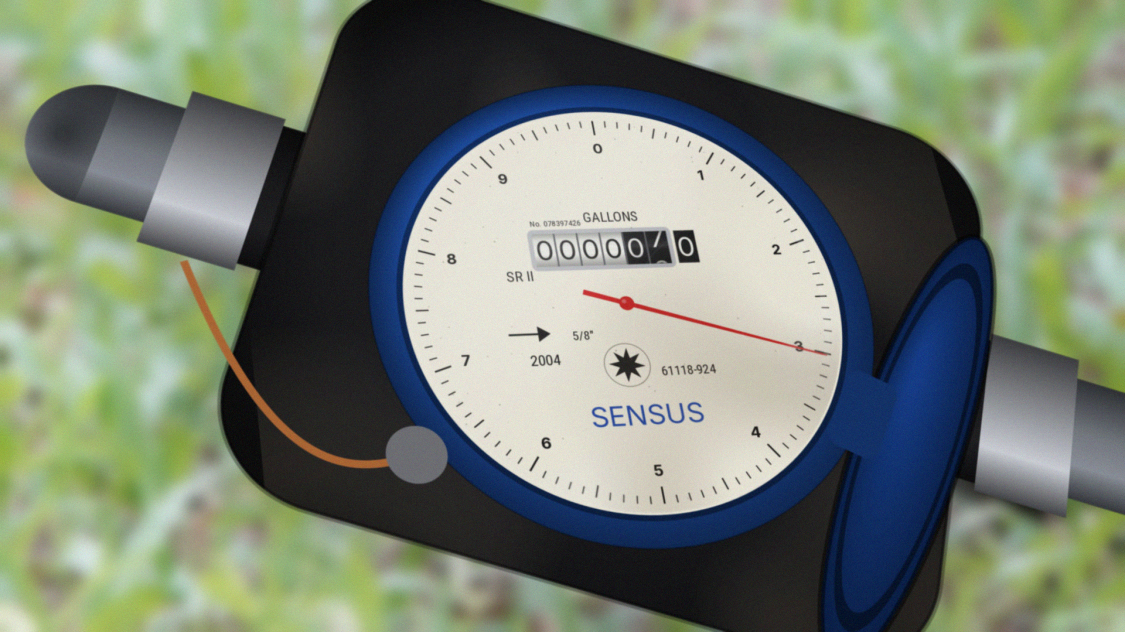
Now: 73.0,gal
